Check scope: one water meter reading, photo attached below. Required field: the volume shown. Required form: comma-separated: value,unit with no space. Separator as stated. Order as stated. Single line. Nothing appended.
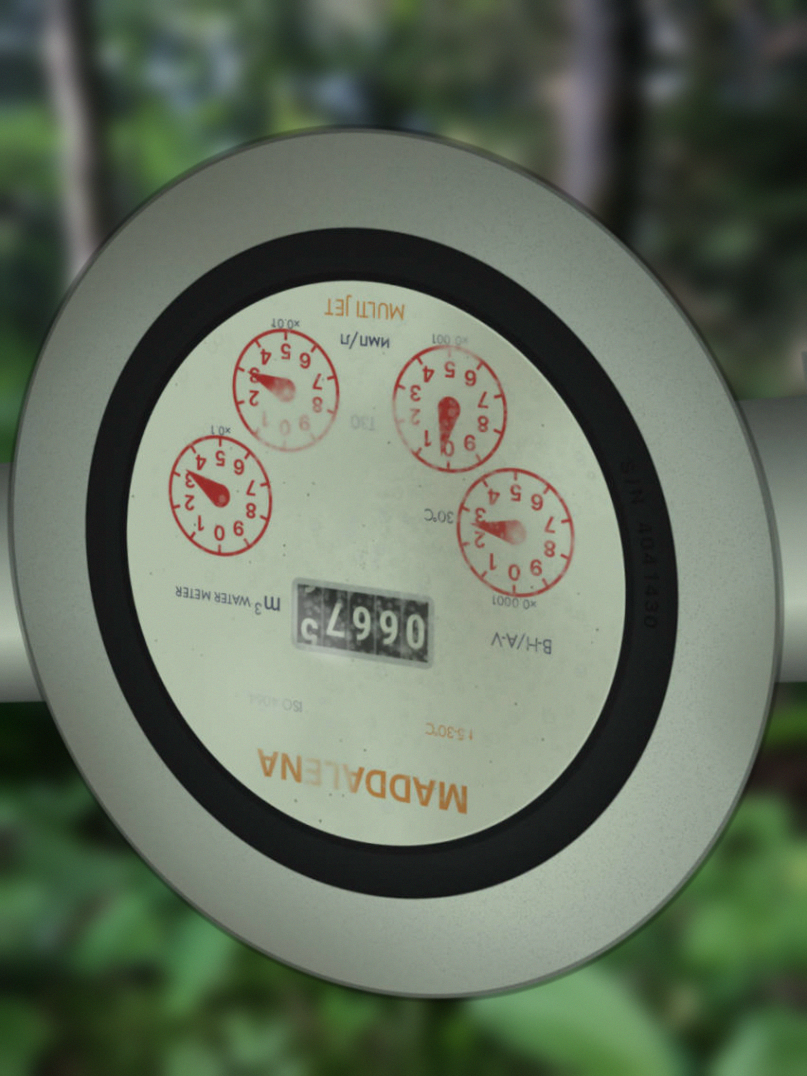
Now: 6675.3302,m³
